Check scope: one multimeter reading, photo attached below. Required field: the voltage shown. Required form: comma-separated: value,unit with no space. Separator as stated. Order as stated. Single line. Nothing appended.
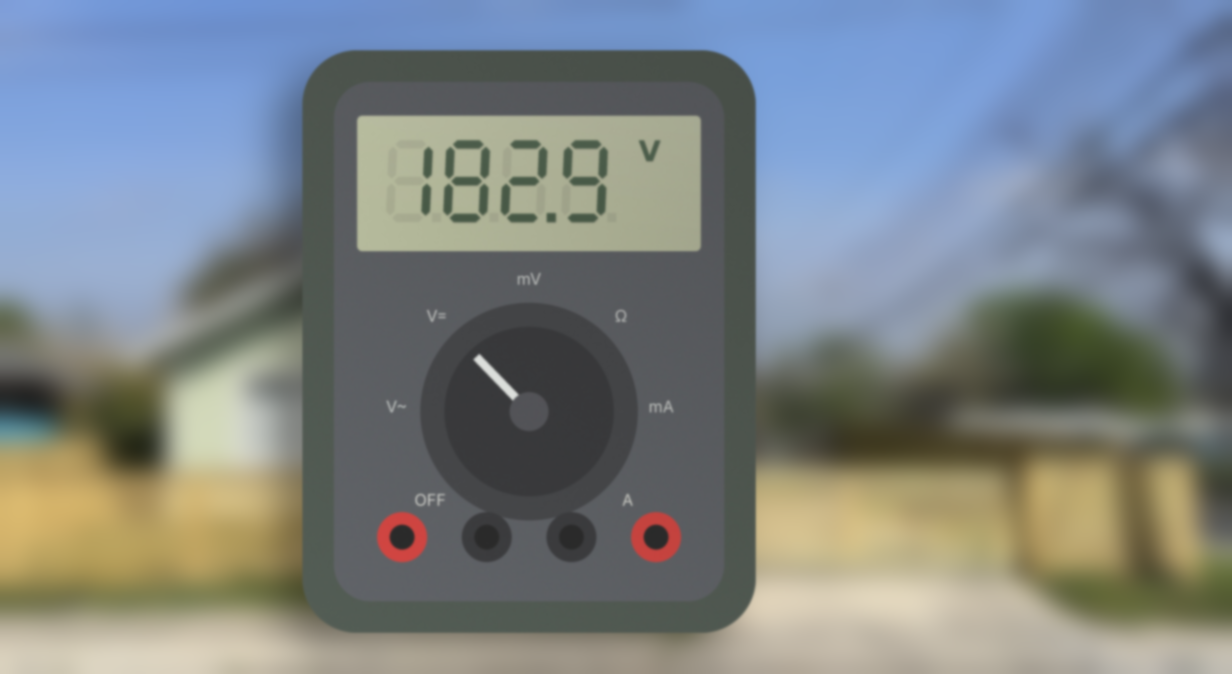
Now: 182.9,V
